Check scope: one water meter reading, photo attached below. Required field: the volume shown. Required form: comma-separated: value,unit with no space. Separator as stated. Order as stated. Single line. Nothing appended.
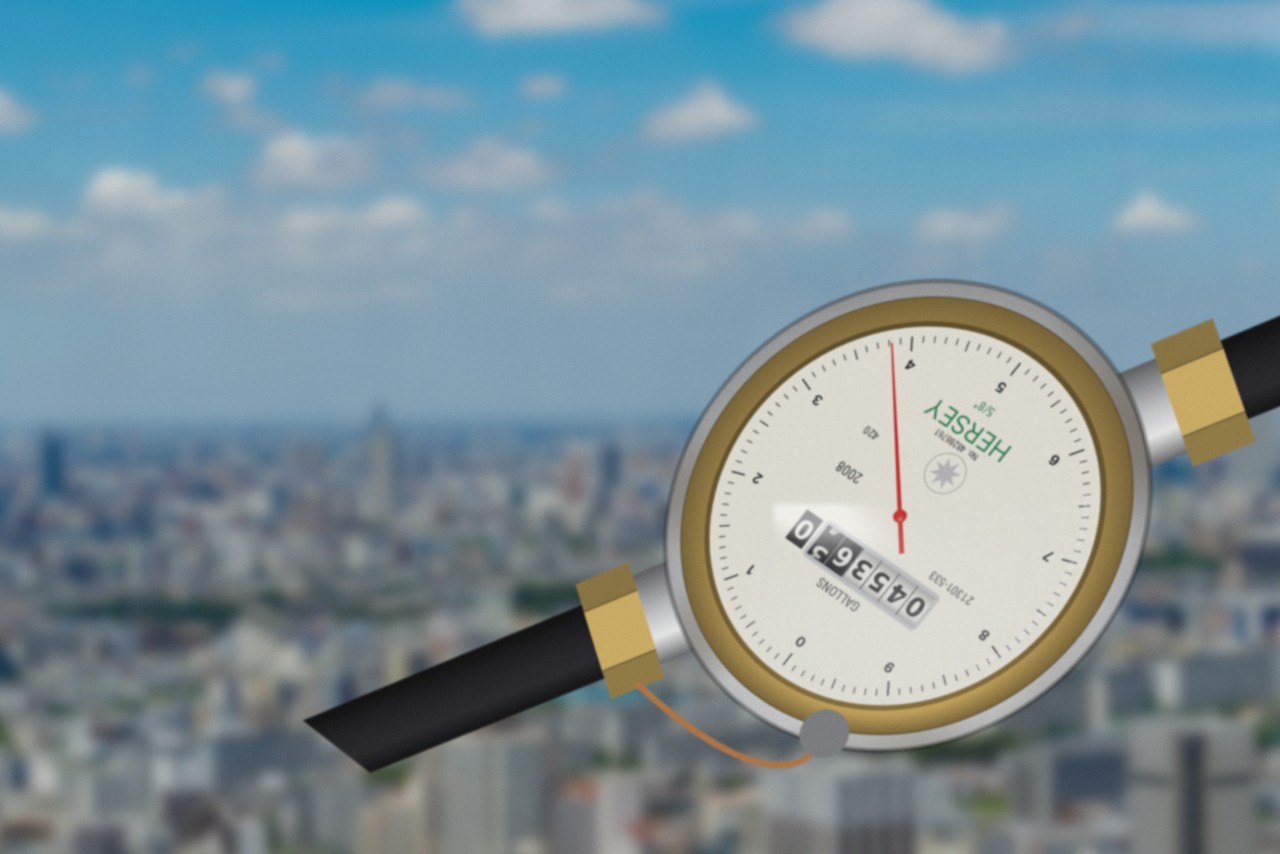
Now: 453633.8,gal
